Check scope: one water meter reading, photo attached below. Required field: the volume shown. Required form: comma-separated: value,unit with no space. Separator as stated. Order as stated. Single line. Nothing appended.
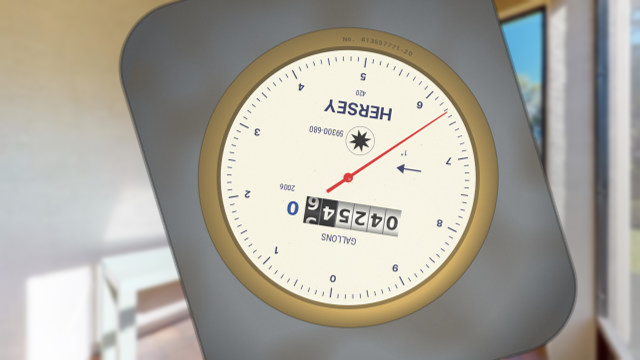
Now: 425456.3,gal
